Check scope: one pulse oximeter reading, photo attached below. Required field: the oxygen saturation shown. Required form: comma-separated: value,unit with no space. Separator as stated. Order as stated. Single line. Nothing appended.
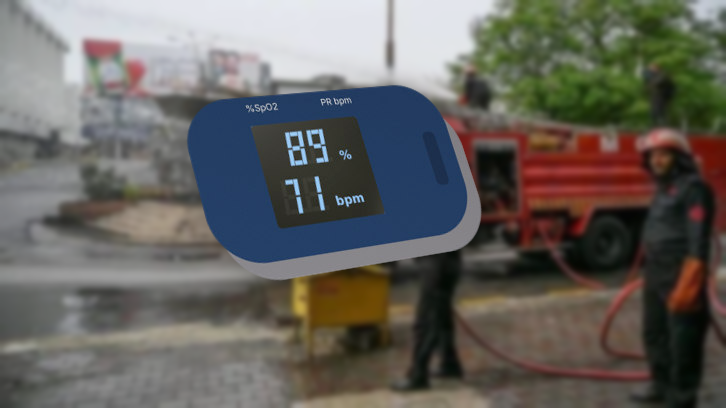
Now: 89,%
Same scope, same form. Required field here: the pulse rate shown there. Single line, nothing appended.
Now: 71,bpm
